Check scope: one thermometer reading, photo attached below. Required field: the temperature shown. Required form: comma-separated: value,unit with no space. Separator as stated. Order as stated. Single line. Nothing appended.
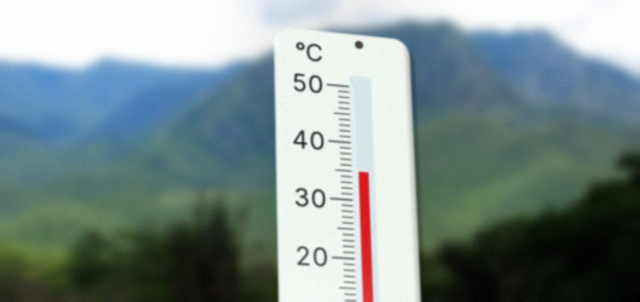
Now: 35,°C
